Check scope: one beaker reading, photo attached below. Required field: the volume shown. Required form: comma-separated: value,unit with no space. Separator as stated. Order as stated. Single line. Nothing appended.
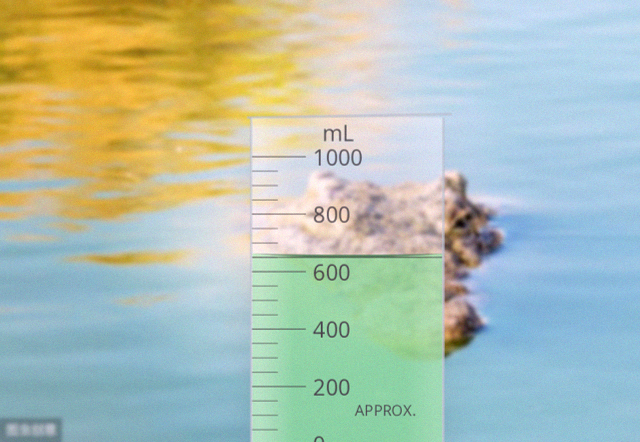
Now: 650,mL
